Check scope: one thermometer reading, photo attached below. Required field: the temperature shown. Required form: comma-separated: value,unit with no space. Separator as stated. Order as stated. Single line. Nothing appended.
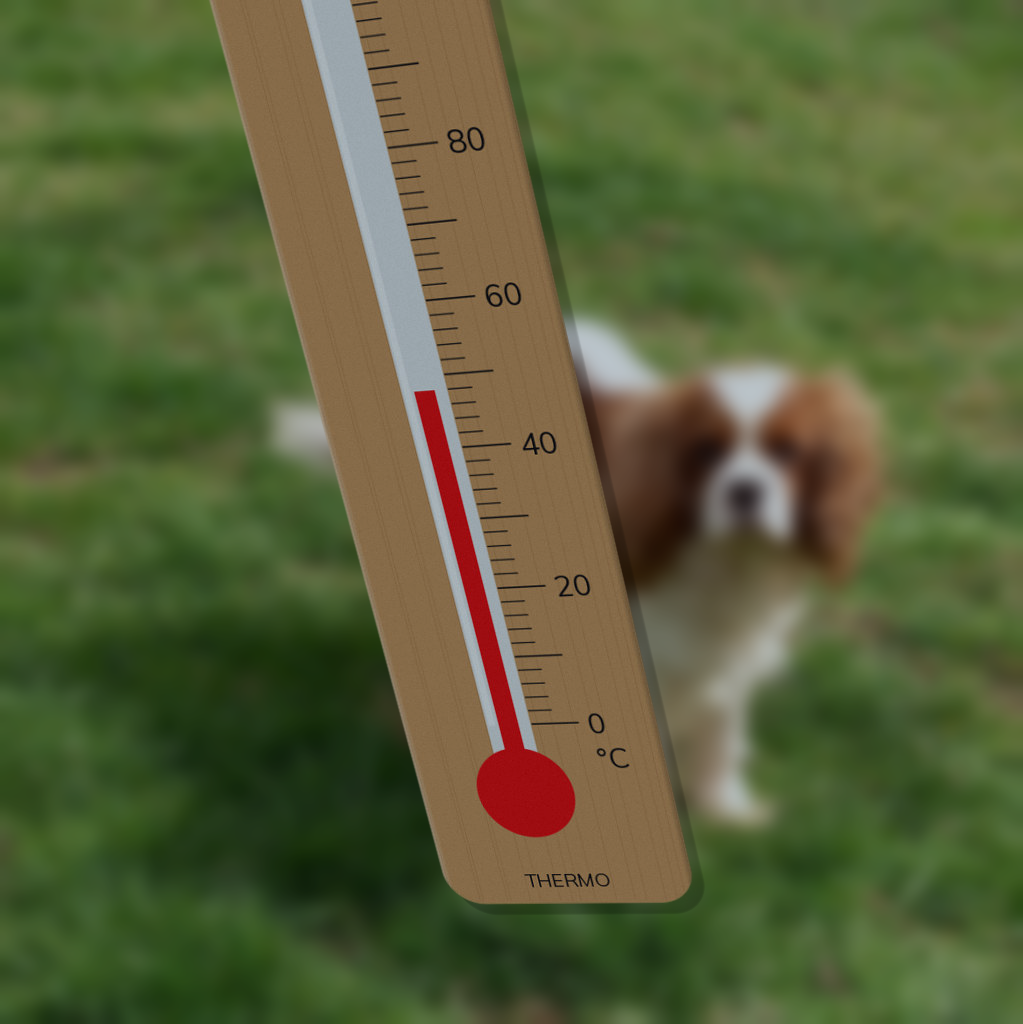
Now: 48,°C
